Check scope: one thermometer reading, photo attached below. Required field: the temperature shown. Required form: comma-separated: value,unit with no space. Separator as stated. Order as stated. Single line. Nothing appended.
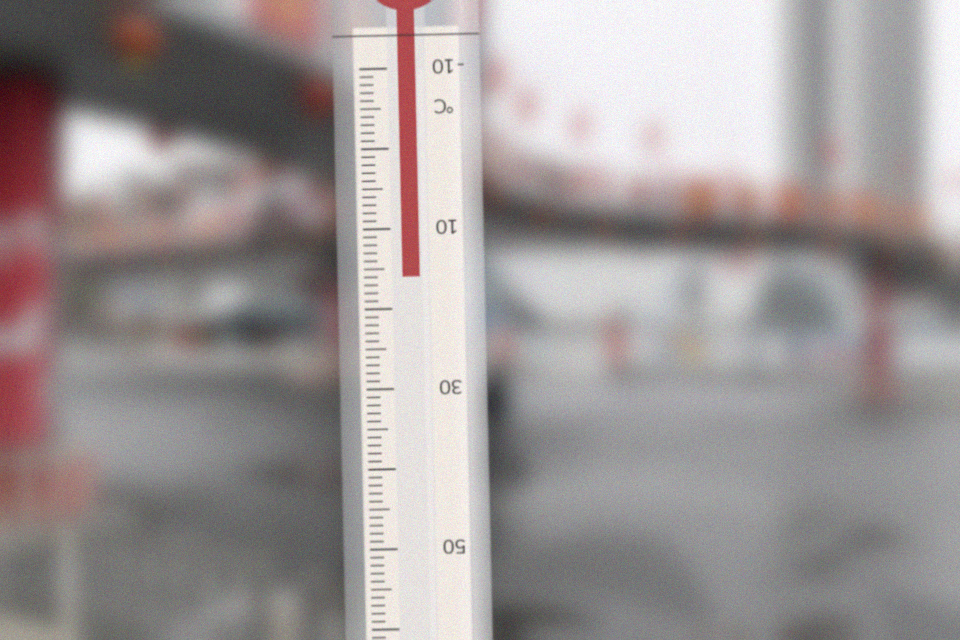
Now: 16,°C
